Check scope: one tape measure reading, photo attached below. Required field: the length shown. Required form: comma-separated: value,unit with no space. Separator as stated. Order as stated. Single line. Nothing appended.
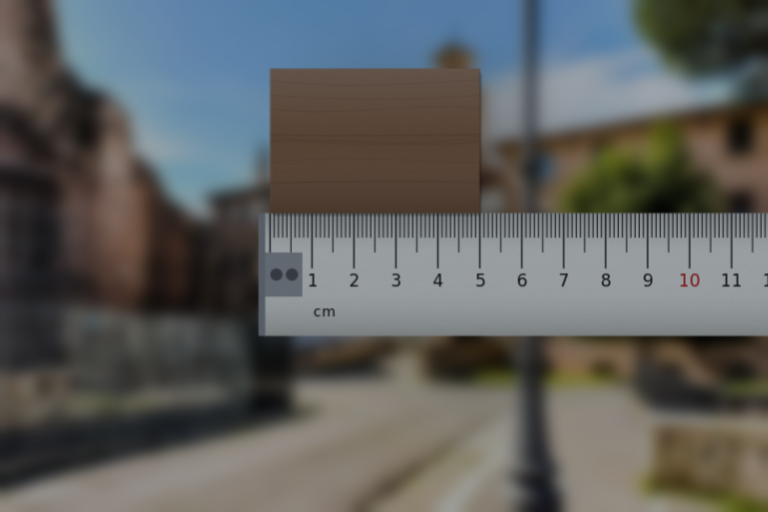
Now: 5,cm
